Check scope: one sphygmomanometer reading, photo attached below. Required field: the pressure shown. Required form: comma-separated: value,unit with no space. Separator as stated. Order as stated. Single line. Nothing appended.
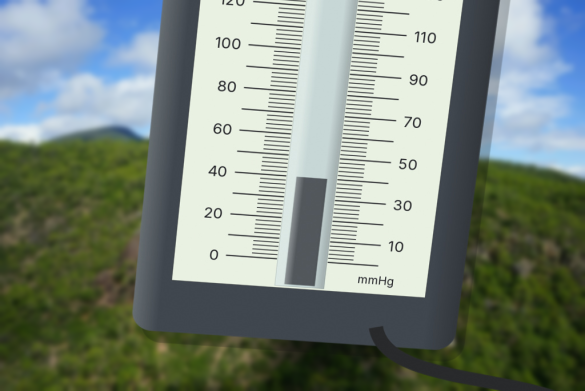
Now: 40,mmHg
